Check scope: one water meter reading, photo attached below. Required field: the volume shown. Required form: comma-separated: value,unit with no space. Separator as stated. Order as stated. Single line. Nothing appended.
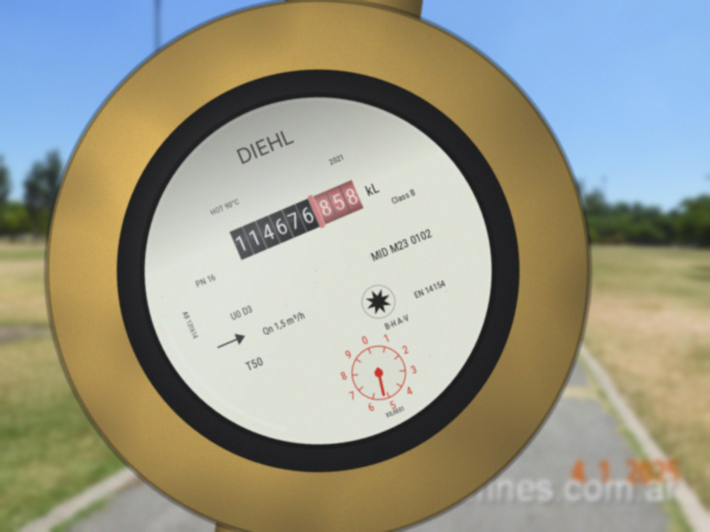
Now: 114676.8585,kL
